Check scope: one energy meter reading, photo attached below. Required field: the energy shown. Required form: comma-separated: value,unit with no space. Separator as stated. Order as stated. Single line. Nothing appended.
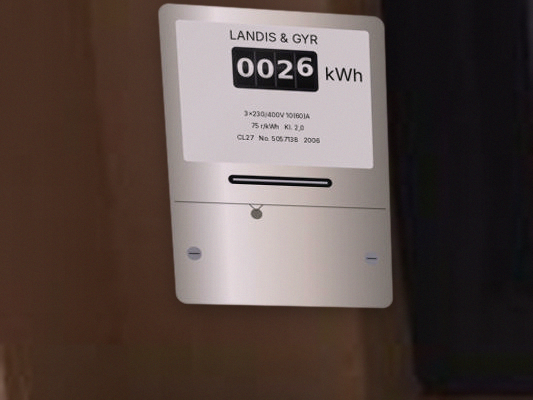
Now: 26,kWh
